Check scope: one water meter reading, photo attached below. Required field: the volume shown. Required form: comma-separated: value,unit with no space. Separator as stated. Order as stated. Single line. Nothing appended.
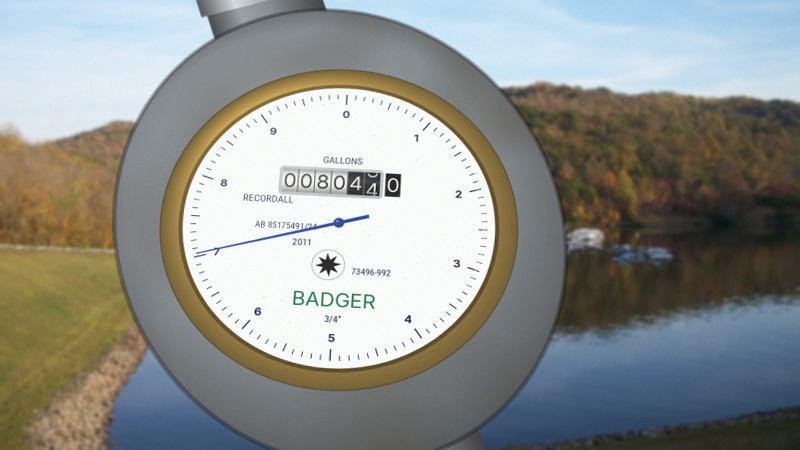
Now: 80437.0,gal
